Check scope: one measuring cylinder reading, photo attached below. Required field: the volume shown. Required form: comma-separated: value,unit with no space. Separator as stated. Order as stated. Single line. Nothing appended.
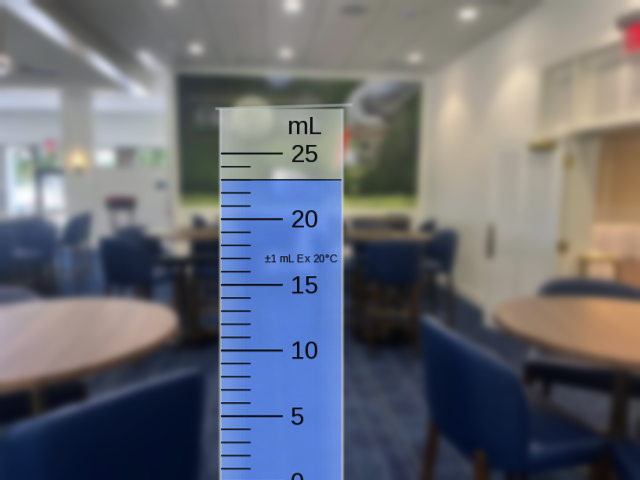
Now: 23,mL
